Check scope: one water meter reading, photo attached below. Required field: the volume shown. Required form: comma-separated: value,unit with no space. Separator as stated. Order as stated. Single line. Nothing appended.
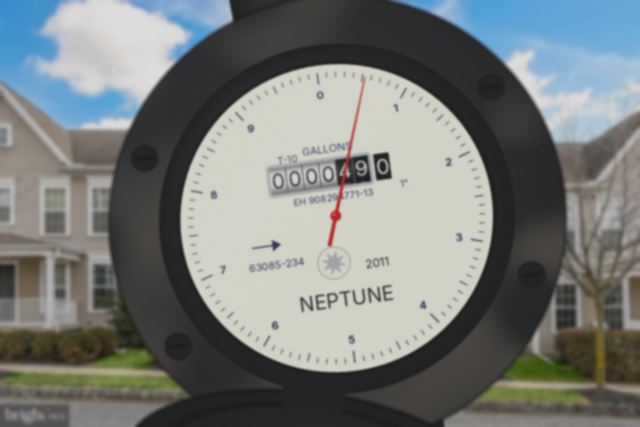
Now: 490.5,gal
